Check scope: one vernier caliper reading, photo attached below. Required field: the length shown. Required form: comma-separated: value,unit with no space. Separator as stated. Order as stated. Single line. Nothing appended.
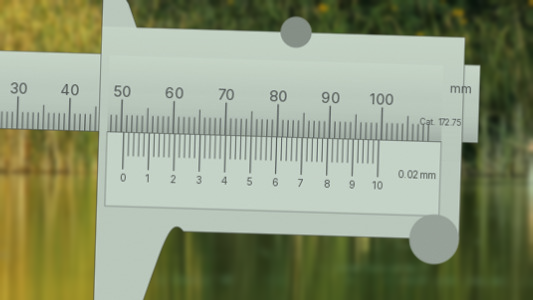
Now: 50.5,mm
